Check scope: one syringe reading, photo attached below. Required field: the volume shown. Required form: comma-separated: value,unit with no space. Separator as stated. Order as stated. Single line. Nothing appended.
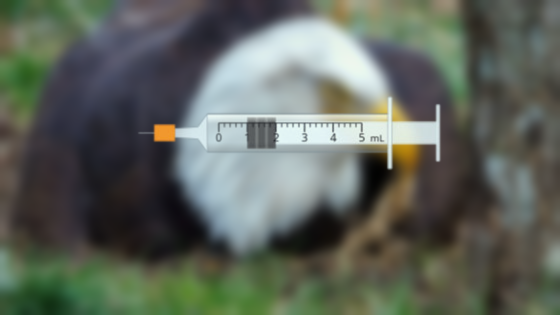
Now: 1,mL
